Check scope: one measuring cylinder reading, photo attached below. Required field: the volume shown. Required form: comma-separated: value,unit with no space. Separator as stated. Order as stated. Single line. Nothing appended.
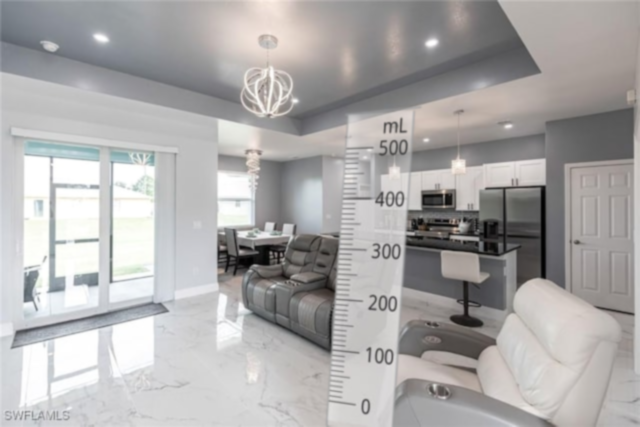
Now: 400,mL
